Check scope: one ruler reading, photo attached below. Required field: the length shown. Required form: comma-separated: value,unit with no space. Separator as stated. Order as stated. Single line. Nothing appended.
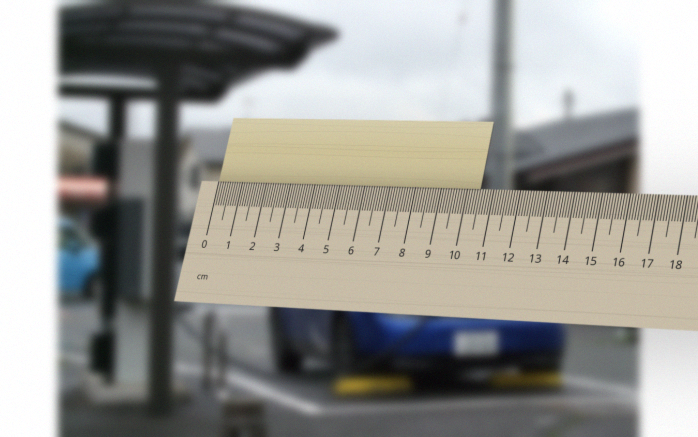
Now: 10.5,cm
